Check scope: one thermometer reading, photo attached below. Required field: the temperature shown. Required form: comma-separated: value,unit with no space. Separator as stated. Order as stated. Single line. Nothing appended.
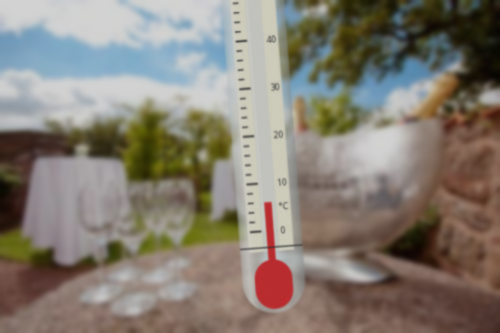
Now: 6,°C
